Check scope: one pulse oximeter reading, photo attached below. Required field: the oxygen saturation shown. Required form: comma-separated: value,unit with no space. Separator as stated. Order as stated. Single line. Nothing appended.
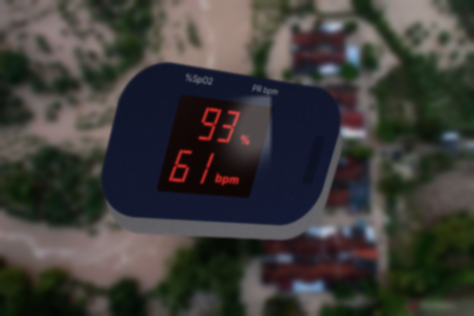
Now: 93,%
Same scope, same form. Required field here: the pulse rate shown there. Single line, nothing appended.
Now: 61,bpm
